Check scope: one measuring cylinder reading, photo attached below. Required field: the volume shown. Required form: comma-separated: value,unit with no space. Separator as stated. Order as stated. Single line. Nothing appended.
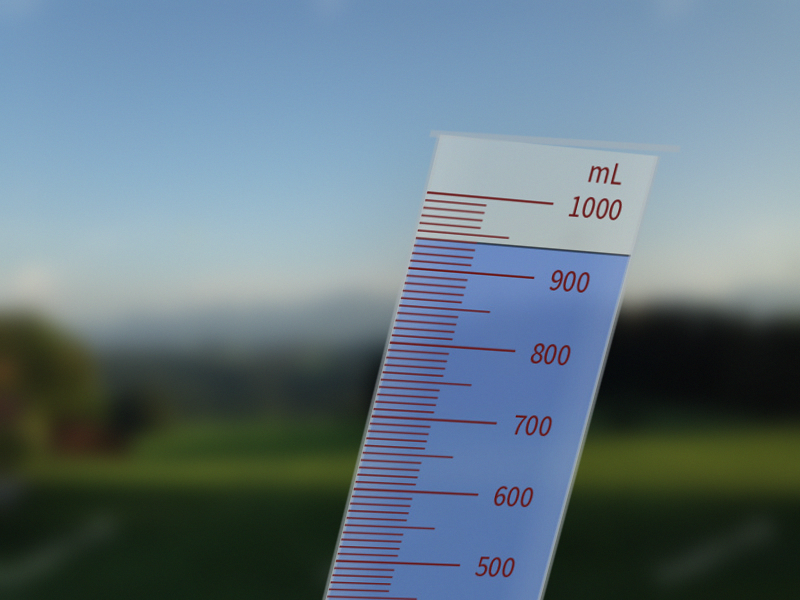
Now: 940,mL
